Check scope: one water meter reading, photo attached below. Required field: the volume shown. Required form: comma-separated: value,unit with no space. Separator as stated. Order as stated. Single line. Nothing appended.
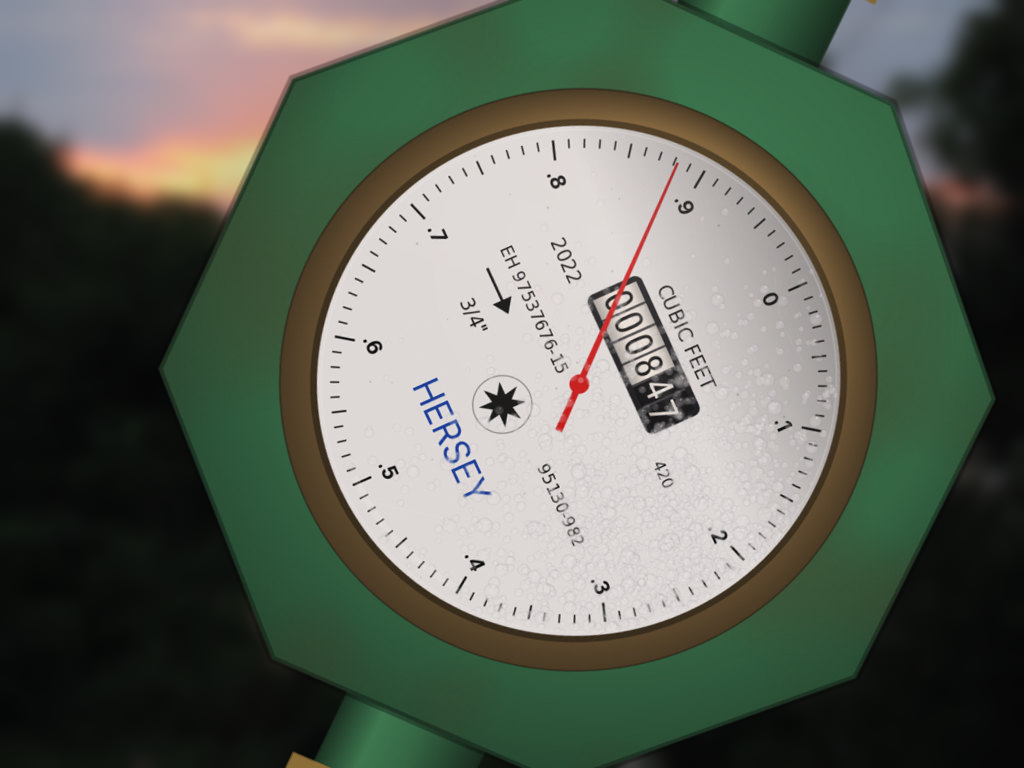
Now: 846.88,ft³
